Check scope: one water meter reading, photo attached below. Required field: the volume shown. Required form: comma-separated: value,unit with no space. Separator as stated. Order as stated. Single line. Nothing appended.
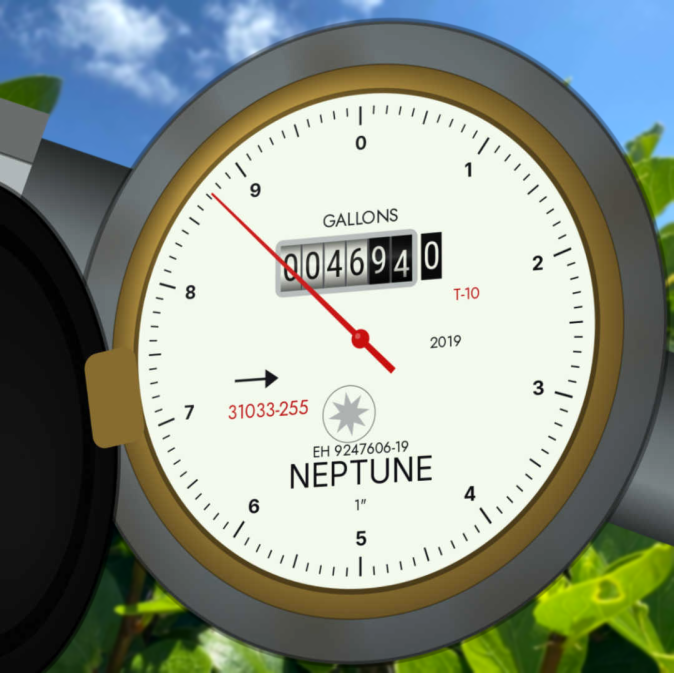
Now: 46938.7,gal
